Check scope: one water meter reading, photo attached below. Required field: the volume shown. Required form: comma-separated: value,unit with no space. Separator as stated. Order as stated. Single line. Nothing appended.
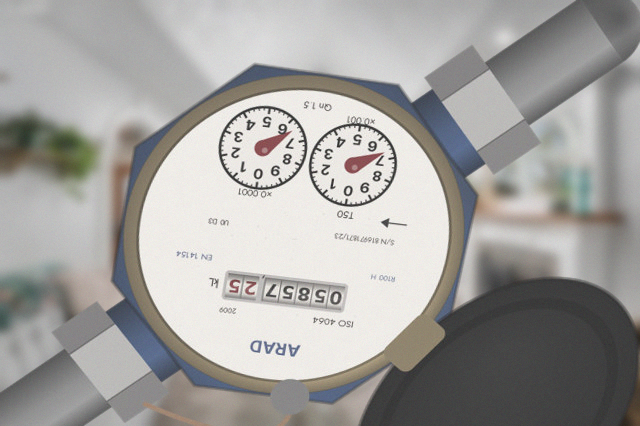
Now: 5857.2566,kL
